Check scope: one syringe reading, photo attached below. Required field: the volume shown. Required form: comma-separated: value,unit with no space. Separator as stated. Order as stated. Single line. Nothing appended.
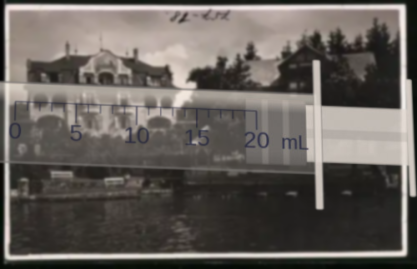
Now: 19,mL
